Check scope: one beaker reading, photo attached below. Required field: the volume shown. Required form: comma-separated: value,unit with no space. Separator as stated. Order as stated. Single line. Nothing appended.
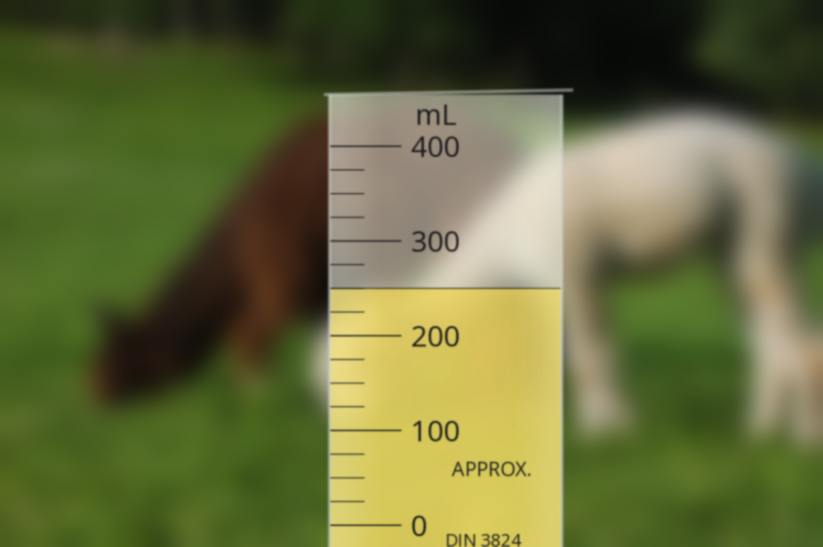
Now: 250,mL
